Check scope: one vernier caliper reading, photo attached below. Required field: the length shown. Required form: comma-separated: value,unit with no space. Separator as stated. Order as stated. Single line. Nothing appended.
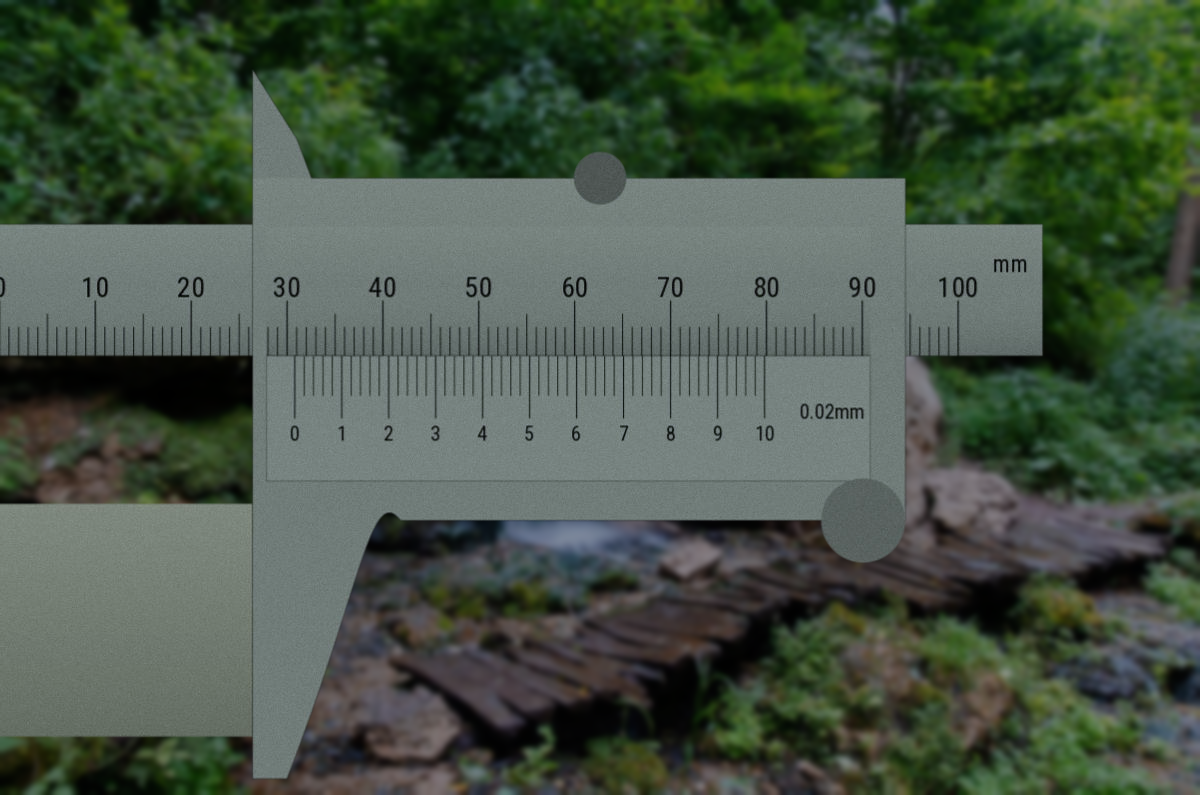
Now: 30.8,mm
